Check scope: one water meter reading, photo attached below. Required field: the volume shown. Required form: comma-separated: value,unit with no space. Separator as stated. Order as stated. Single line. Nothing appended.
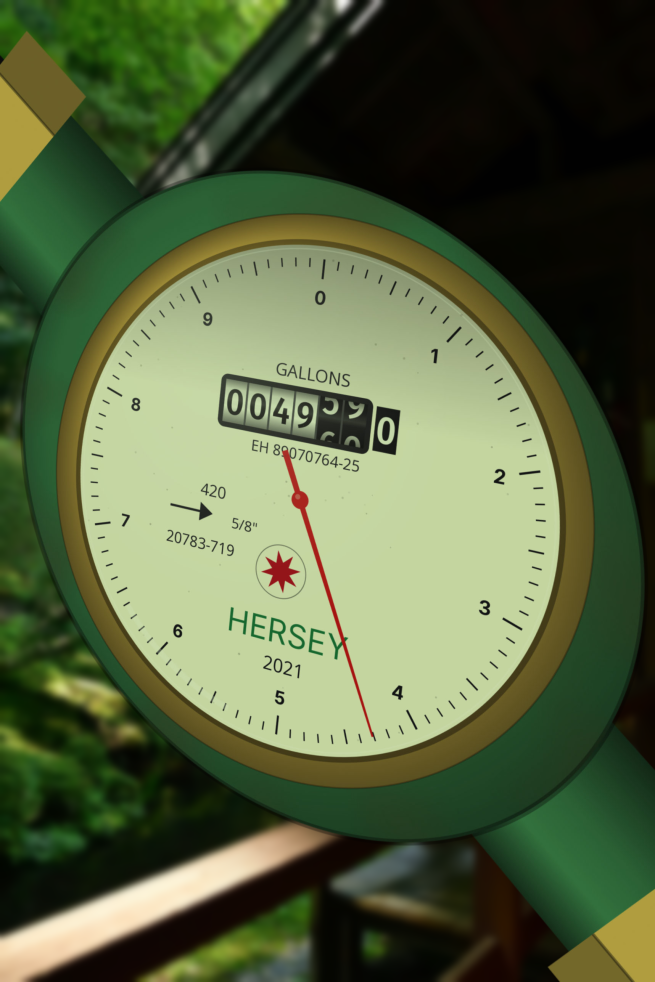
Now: 49594.3,gal
